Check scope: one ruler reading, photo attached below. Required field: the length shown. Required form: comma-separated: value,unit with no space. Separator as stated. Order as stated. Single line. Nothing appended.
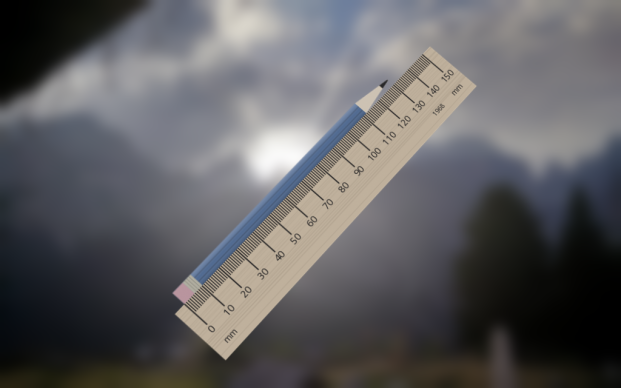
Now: 130,mm
